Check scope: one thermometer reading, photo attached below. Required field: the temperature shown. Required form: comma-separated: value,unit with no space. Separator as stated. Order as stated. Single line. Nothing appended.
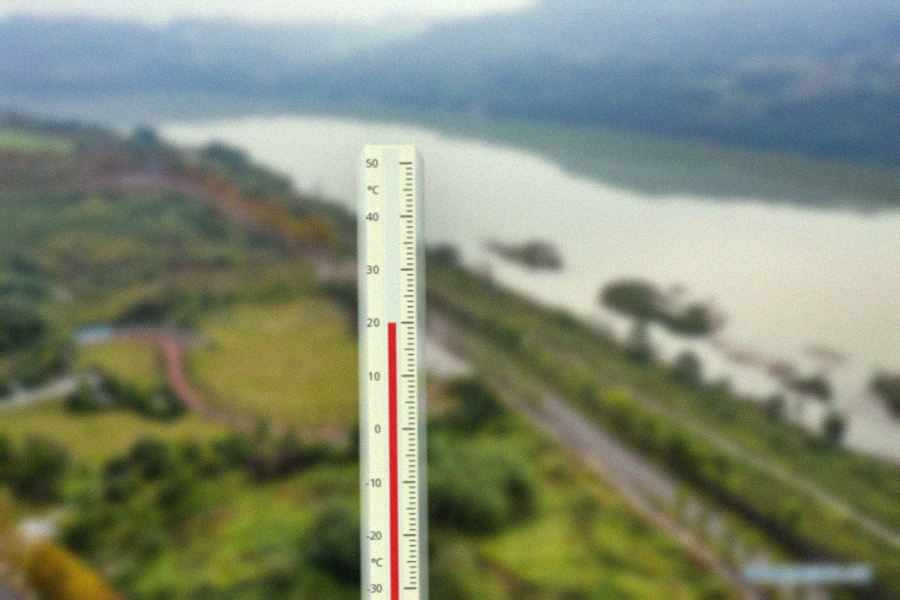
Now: 20,°C
